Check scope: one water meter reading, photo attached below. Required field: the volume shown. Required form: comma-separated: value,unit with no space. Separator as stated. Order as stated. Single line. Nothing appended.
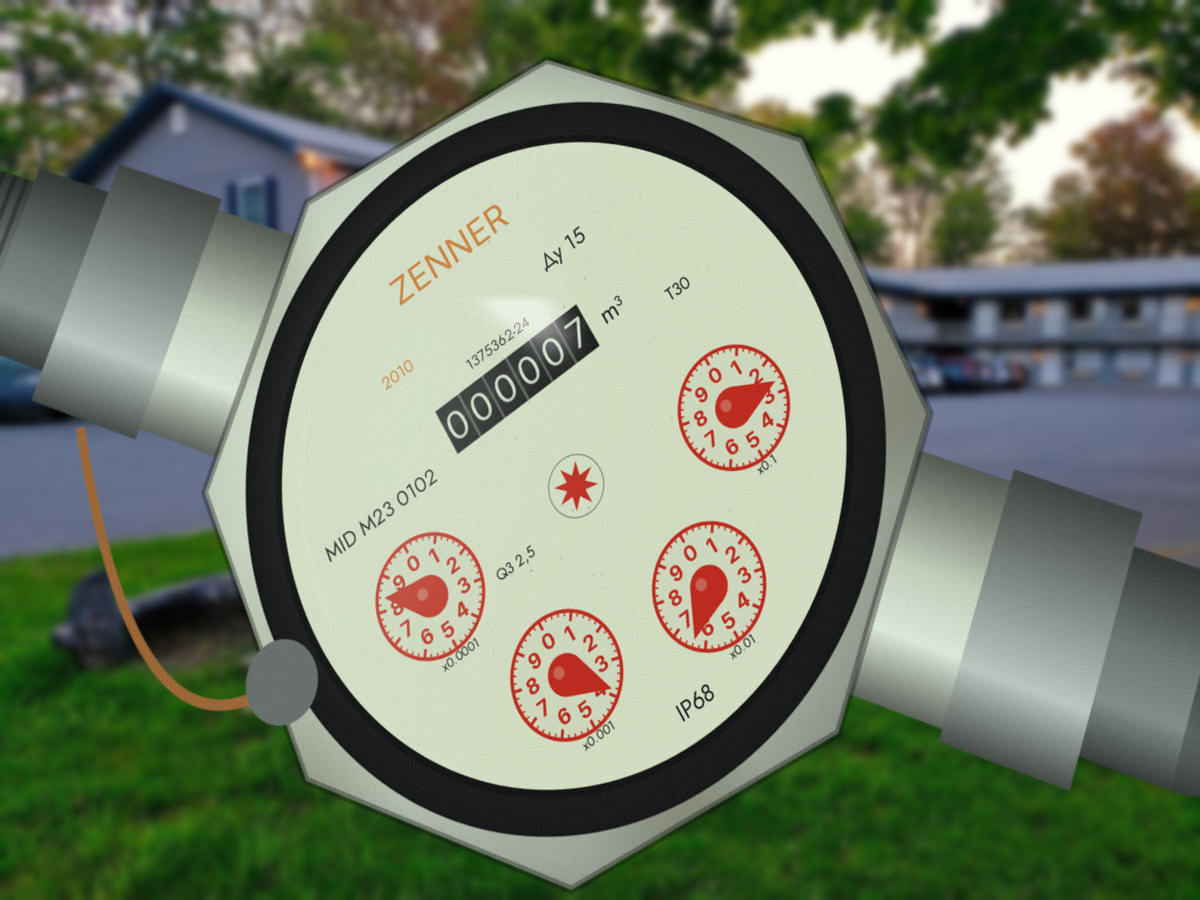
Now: 7.2638,m³
